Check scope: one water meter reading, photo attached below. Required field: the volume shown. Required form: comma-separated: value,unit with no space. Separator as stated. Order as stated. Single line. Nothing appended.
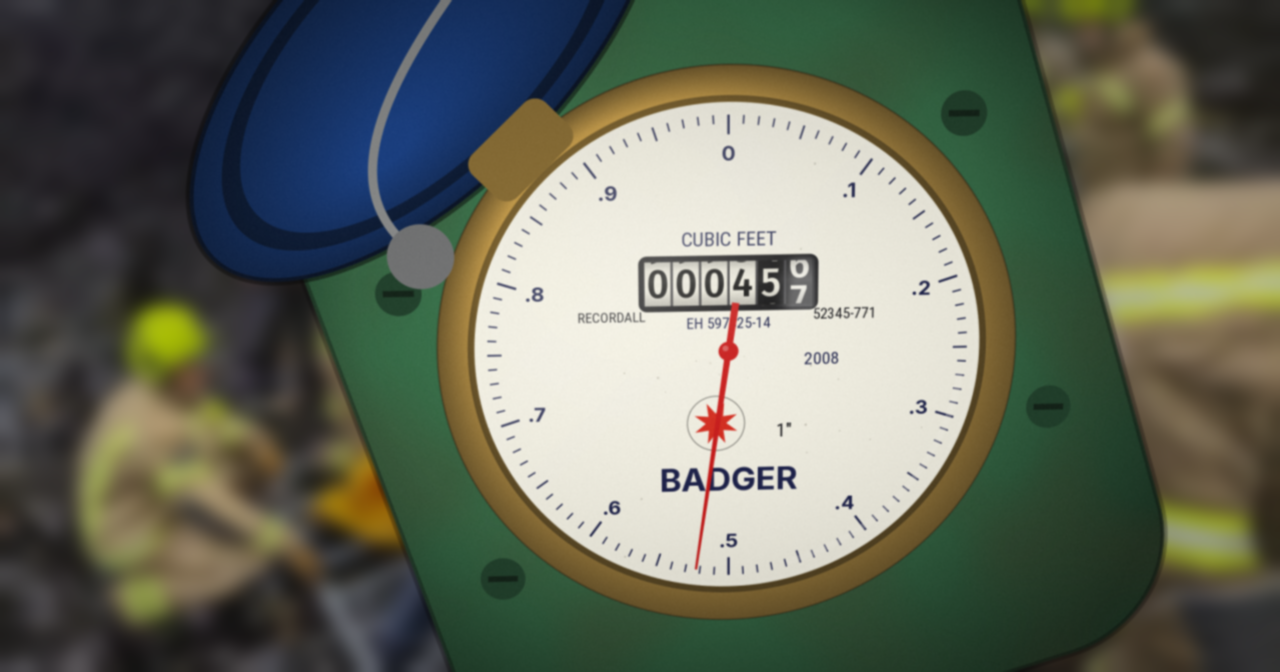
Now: 456.52,ft³
